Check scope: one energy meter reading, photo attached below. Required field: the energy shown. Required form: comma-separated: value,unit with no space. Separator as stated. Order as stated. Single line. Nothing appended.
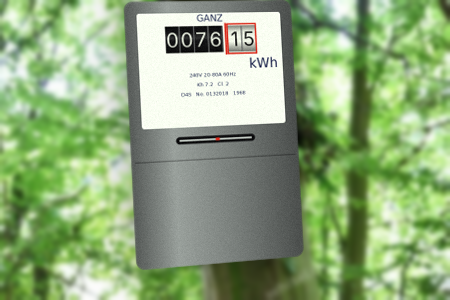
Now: 76.15,kWh
